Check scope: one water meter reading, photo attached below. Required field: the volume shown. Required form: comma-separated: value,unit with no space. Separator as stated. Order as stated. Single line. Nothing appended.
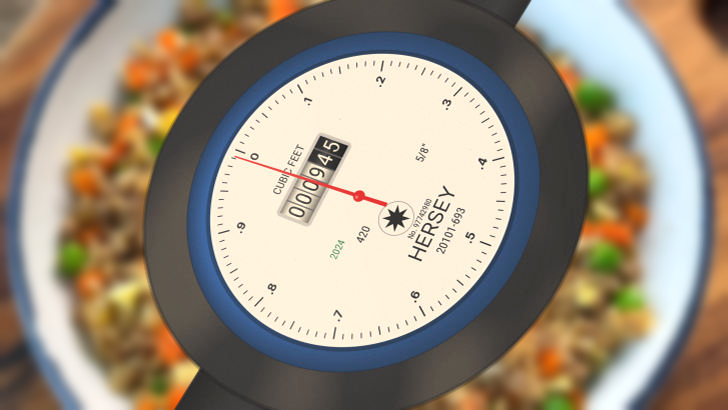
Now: 944.99,ft³
